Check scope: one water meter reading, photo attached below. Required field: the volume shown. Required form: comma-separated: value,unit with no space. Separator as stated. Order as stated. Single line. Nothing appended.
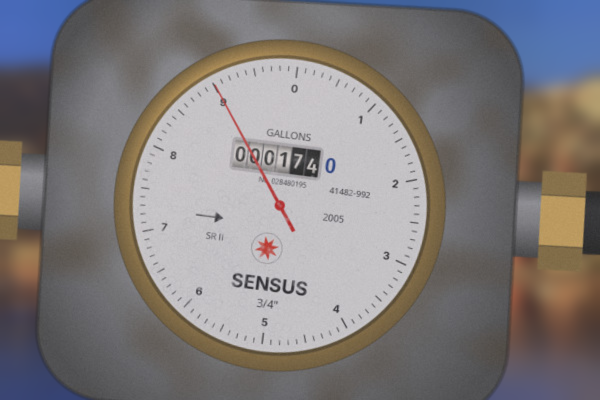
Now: 1739.0,gal
